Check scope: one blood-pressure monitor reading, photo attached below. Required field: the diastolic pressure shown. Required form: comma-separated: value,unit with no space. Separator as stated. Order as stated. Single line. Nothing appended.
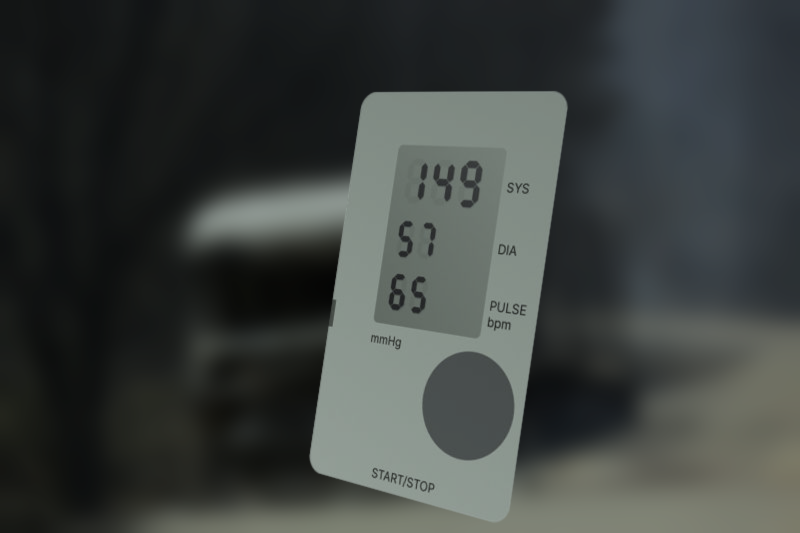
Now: 57,mmHg
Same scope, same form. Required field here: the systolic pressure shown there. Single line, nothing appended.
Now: 149,mmHg
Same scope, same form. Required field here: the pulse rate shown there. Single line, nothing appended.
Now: 65,bpm
